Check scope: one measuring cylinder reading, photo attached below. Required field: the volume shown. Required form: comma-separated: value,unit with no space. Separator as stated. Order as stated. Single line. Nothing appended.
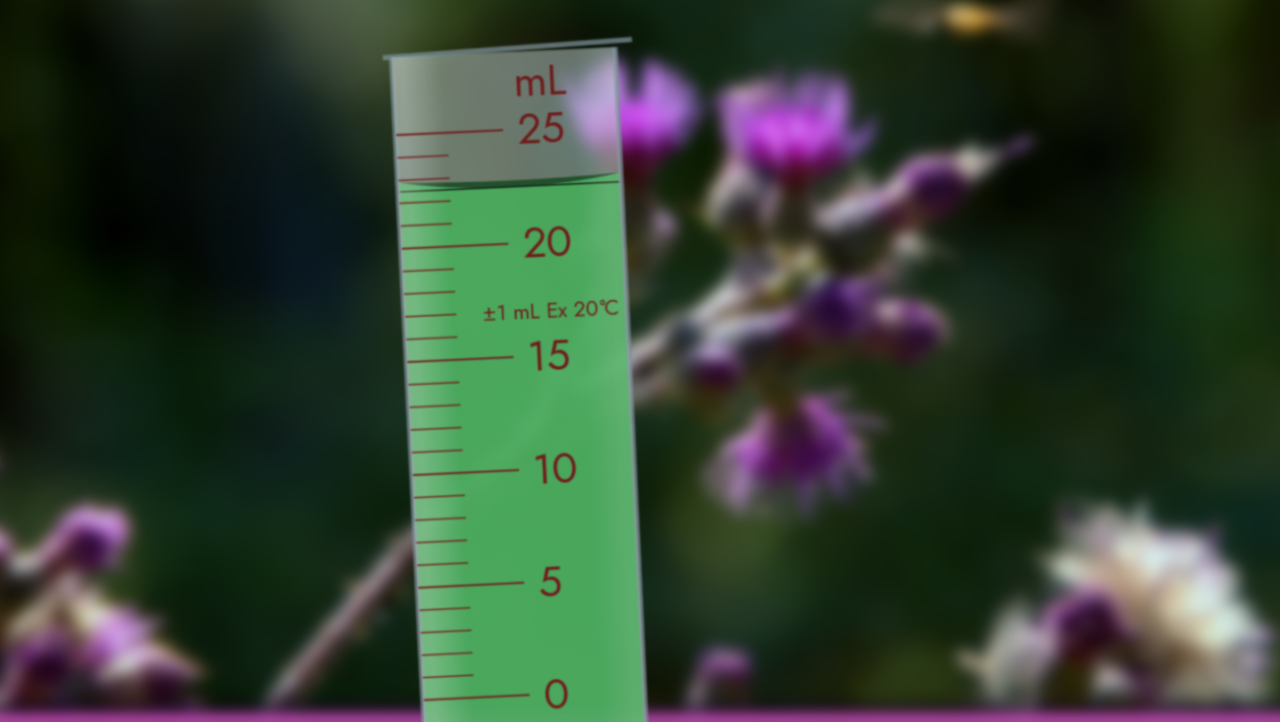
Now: 22.5,mL
